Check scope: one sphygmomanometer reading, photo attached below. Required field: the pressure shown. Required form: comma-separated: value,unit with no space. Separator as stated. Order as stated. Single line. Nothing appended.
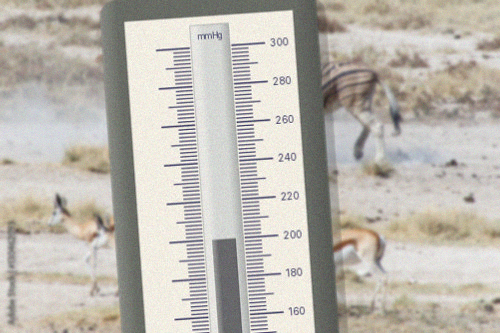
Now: 200,mmHg
